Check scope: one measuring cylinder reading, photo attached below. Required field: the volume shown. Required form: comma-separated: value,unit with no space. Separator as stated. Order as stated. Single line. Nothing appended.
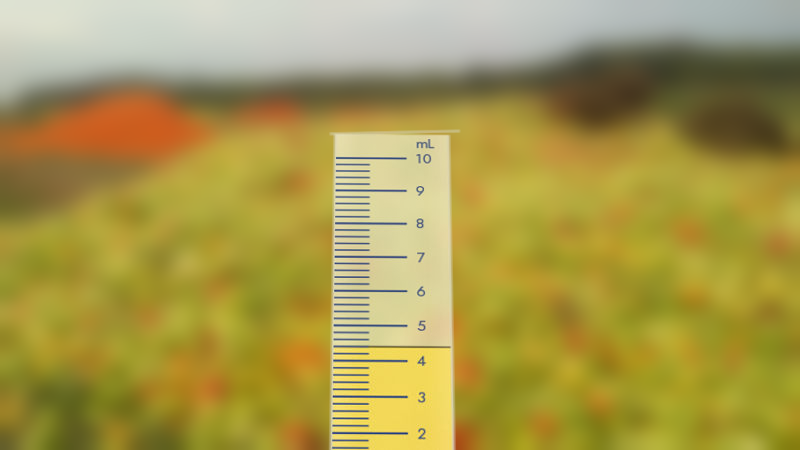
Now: 4.4,mL
